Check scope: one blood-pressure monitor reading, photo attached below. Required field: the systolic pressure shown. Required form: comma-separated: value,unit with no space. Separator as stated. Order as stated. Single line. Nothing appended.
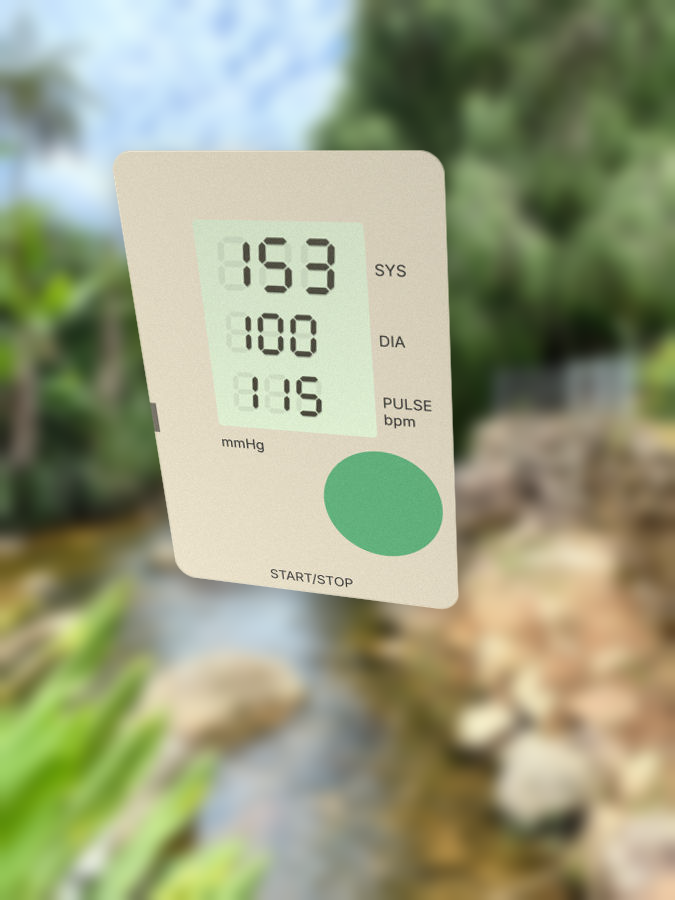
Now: 153,mmHg
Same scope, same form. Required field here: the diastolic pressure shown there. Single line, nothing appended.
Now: 100,mmHg
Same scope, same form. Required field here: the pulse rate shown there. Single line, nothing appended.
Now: 115,bpm
